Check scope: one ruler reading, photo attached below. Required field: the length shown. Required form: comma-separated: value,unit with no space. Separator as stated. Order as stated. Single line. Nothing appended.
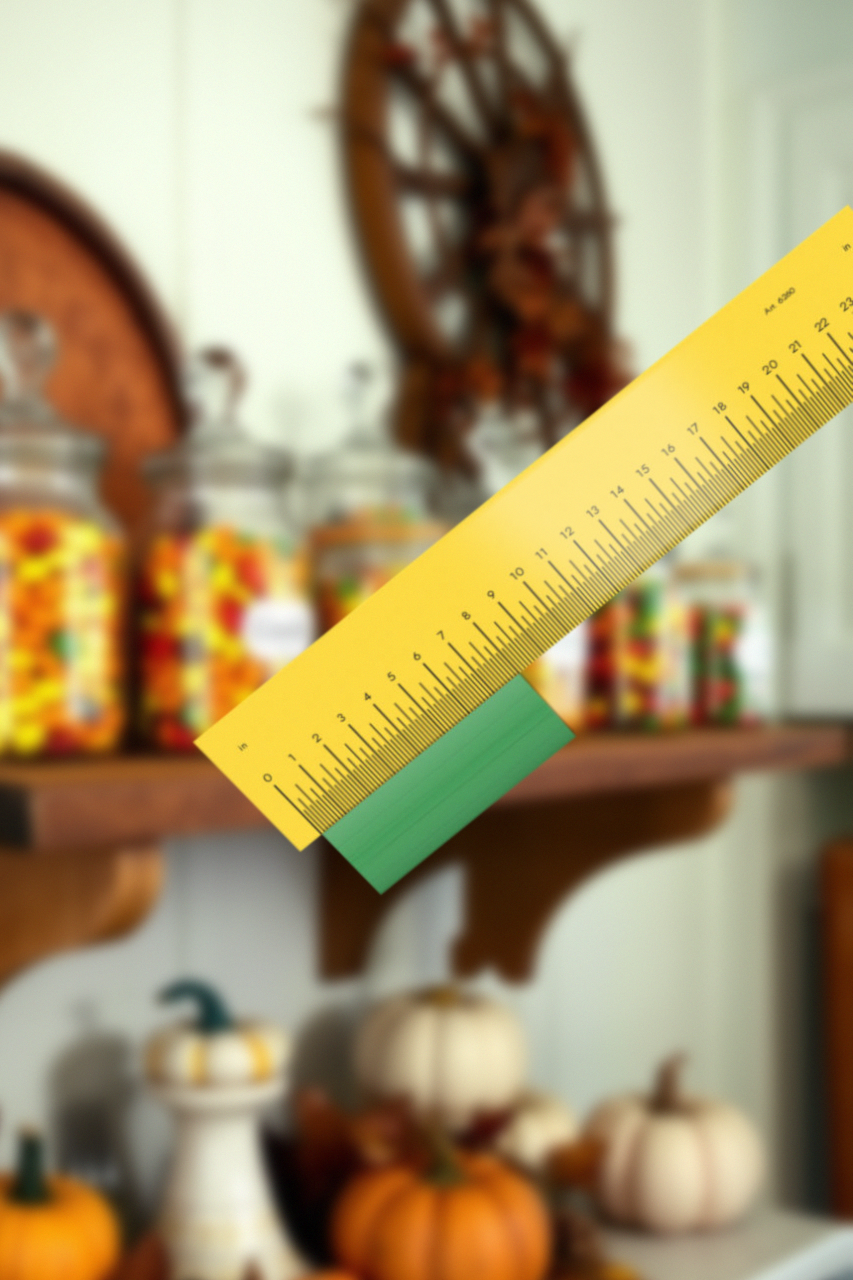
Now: 8,in
